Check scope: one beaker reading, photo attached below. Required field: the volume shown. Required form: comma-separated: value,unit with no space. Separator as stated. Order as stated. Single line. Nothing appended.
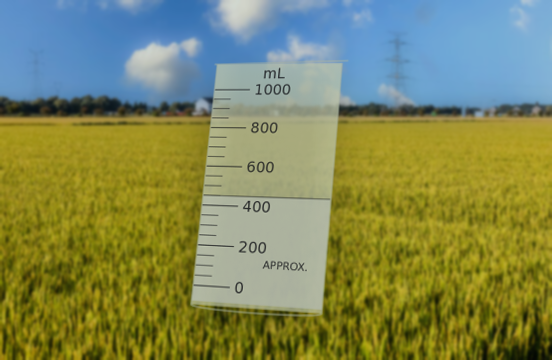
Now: 450,mL
